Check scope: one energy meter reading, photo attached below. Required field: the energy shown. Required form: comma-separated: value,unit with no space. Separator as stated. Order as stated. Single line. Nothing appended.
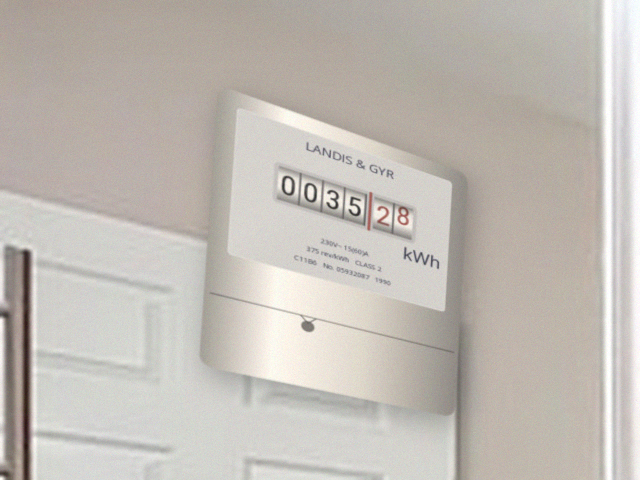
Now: 35.28,kWh
